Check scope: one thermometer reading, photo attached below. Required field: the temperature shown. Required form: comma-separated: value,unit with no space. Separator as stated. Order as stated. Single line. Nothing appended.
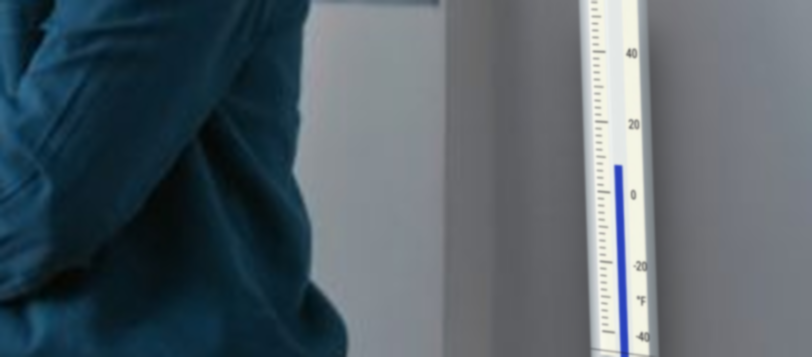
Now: 8,°F
